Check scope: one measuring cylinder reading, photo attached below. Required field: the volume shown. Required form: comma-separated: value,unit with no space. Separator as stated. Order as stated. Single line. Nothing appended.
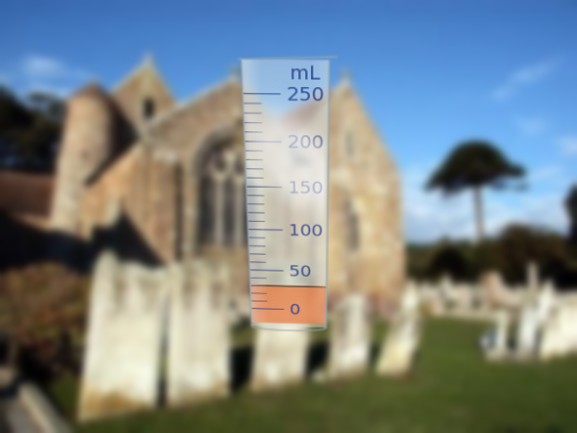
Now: 30,mL
